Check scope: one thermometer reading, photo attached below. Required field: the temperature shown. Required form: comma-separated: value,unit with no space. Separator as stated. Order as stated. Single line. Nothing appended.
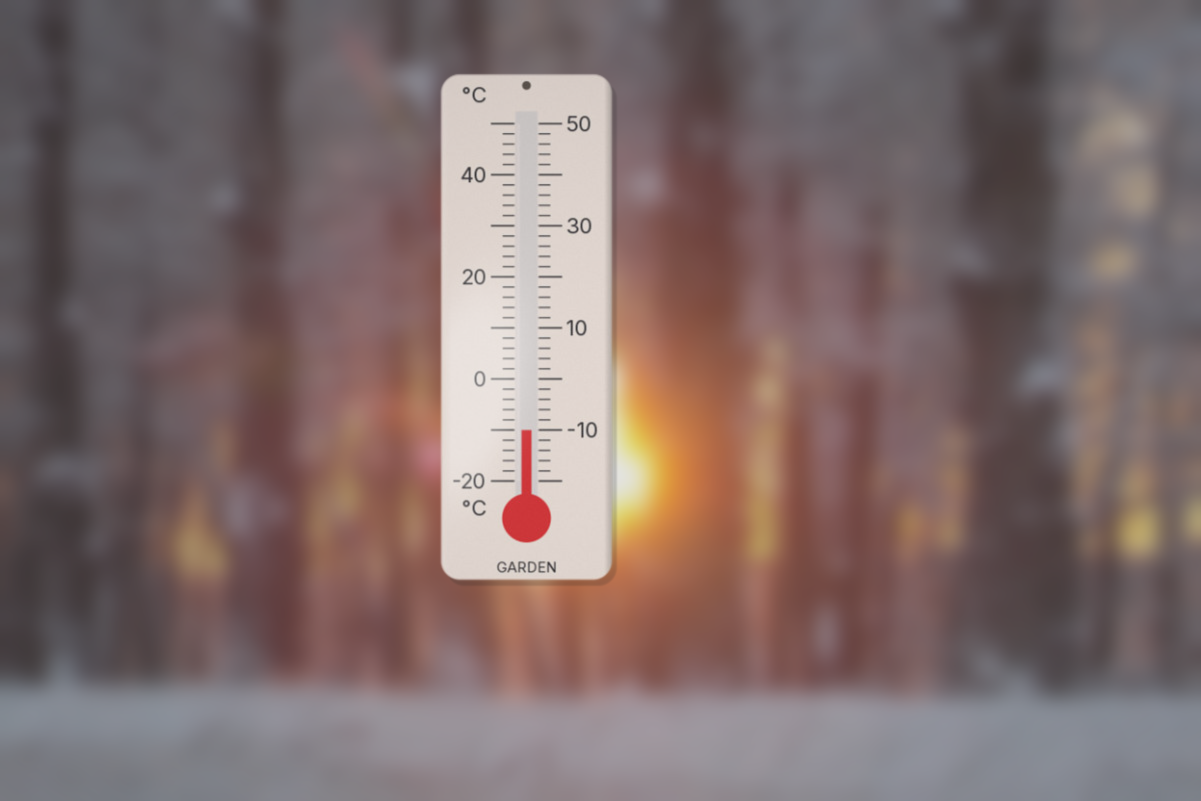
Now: -10,°C
